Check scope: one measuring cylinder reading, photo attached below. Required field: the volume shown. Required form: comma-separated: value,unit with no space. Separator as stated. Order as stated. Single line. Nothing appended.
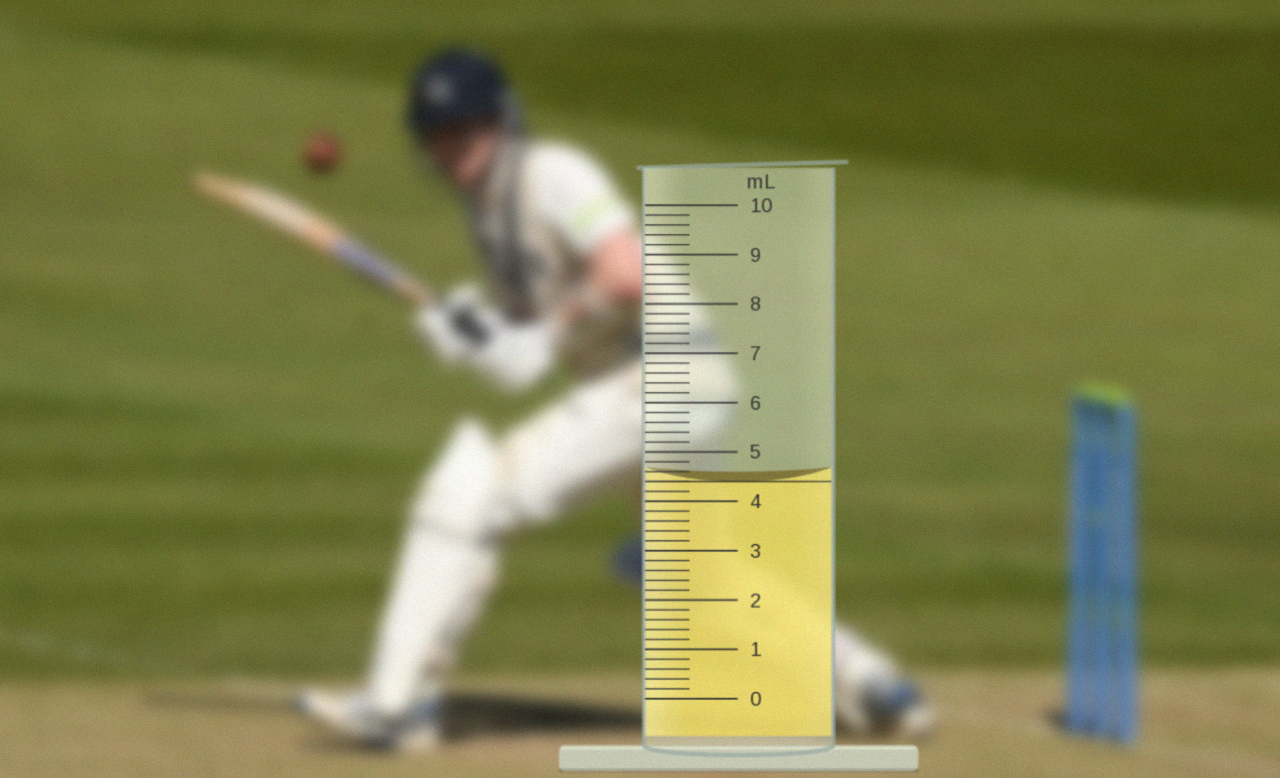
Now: 4.4,mL
